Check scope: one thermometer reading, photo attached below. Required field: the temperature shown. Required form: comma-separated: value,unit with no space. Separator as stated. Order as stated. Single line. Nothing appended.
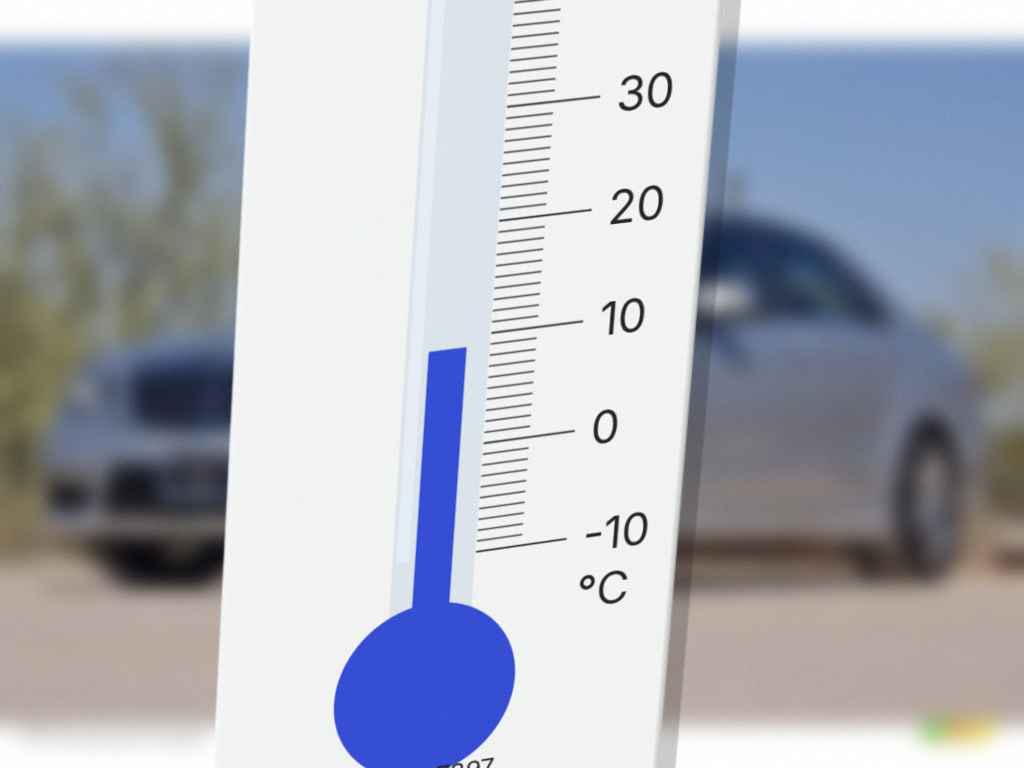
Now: 9,°C
